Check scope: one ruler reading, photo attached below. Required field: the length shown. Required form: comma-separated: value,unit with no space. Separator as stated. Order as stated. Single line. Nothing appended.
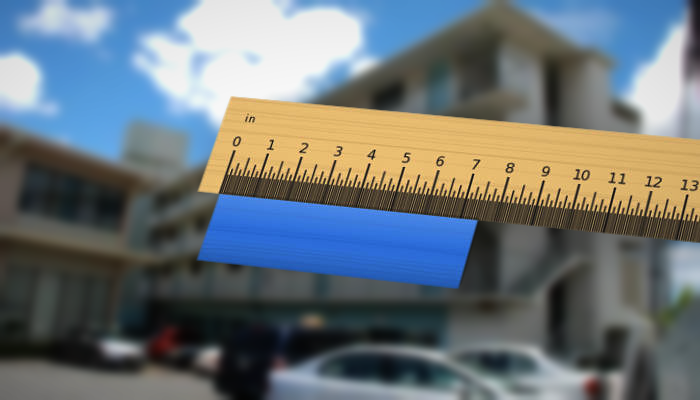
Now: 7.5,in
